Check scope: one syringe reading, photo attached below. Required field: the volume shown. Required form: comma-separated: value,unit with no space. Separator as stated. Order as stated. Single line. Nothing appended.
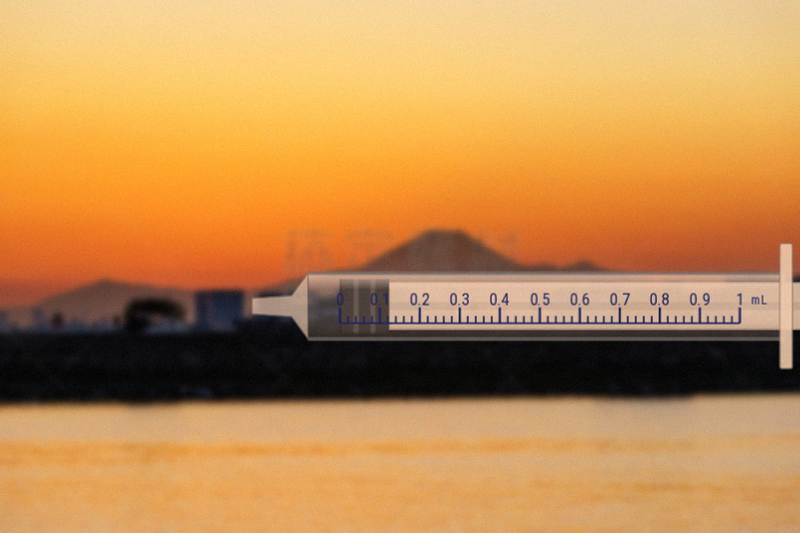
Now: 0,mL
